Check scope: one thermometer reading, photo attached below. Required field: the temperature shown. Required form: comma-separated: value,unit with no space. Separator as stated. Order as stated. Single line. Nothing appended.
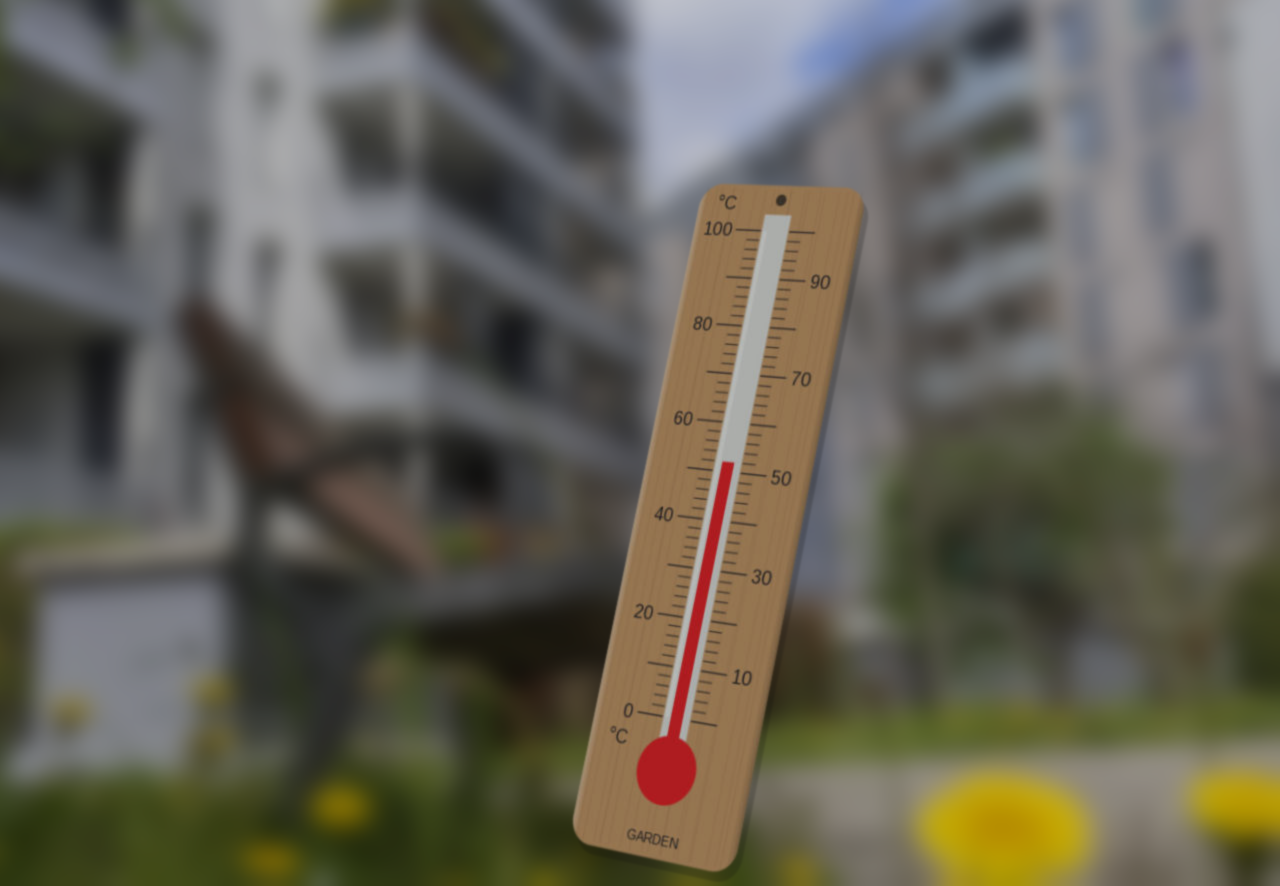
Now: 52,°C
